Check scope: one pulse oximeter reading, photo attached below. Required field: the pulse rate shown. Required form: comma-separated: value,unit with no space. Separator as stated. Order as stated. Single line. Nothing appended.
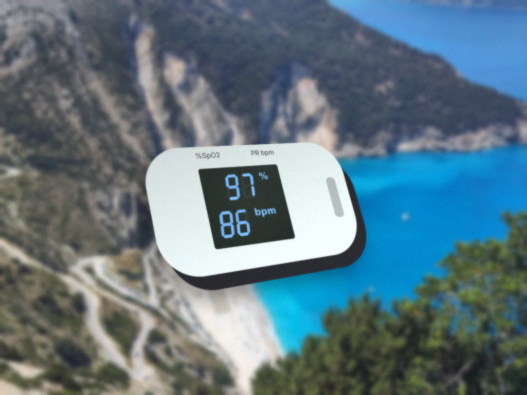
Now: 86,bpm
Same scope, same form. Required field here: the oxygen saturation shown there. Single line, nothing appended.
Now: 97,%
